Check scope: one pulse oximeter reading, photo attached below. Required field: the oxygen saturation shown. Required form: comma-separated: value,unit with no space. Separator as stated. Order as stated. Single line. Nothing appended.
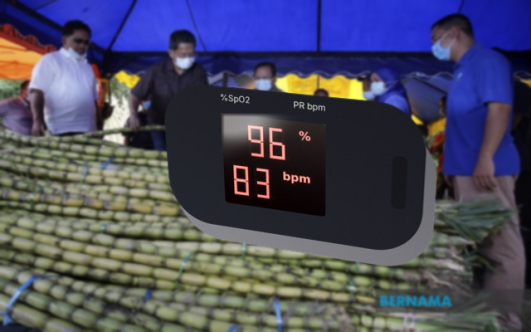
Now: 96,%
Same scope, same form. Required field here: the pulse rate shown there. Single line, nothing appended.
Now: 83,bpm
